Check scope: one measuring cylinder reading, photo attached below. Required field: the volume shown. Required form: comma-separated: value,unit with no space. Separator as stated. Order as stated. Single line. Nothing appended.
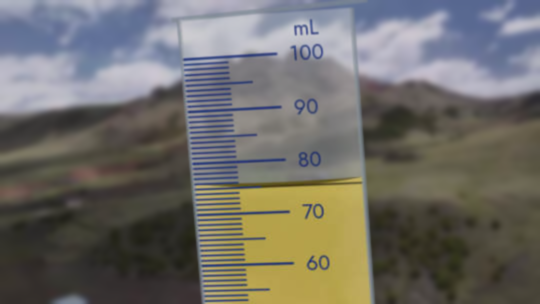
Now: 75,mL
